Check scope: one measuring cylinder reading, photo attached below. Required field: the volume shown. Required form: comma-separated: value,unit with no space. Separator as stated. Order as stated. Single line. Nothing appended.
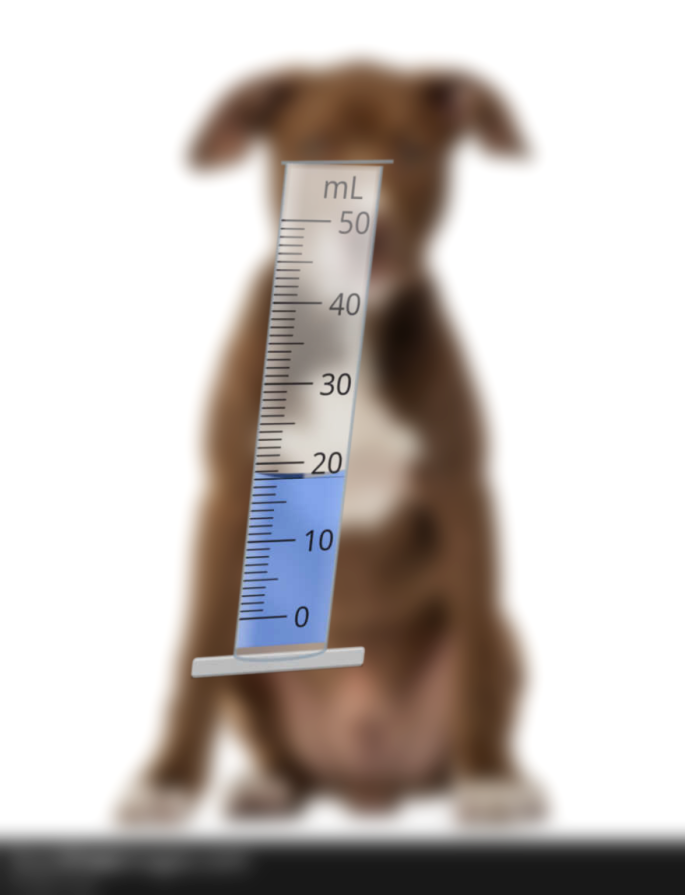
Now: 18,mL
